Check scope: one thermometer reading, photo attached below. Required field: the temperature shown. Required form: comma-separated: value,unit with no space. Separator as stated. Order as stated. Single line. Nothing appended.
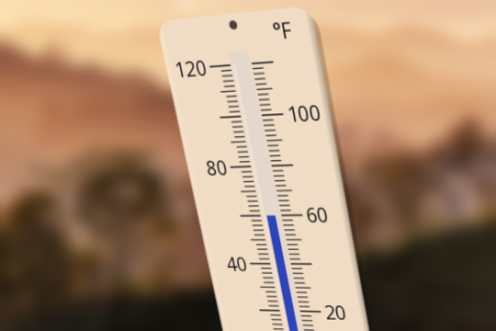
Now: 60,°F
